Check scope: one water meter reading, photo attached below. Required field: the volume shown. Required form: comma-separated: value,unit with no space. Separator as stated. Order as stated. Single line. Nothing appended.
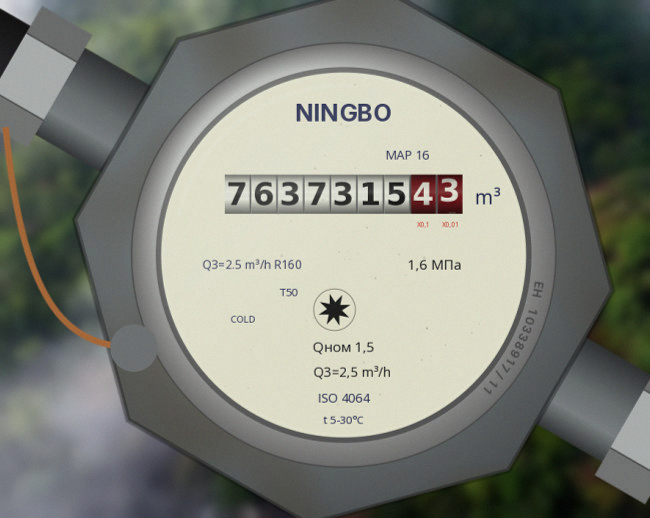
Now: 7637315.43,m³
